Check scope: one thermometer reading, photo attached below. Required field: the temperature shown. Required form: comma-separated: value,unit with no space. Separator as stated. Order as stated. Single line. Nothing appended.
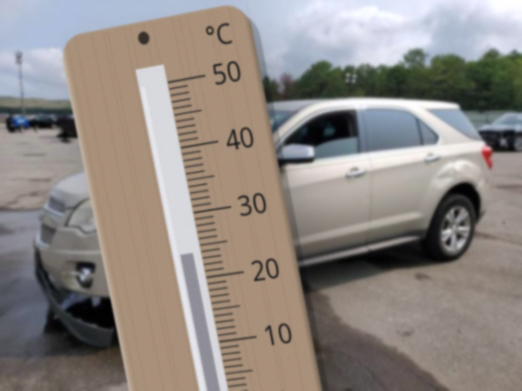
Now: 24,°C
